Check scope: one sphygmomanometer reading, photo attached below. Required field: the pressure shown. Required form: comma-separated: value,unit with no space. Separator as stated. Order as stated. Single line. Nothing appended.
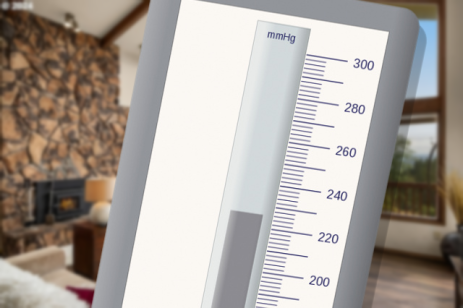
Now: 226,mmHg
